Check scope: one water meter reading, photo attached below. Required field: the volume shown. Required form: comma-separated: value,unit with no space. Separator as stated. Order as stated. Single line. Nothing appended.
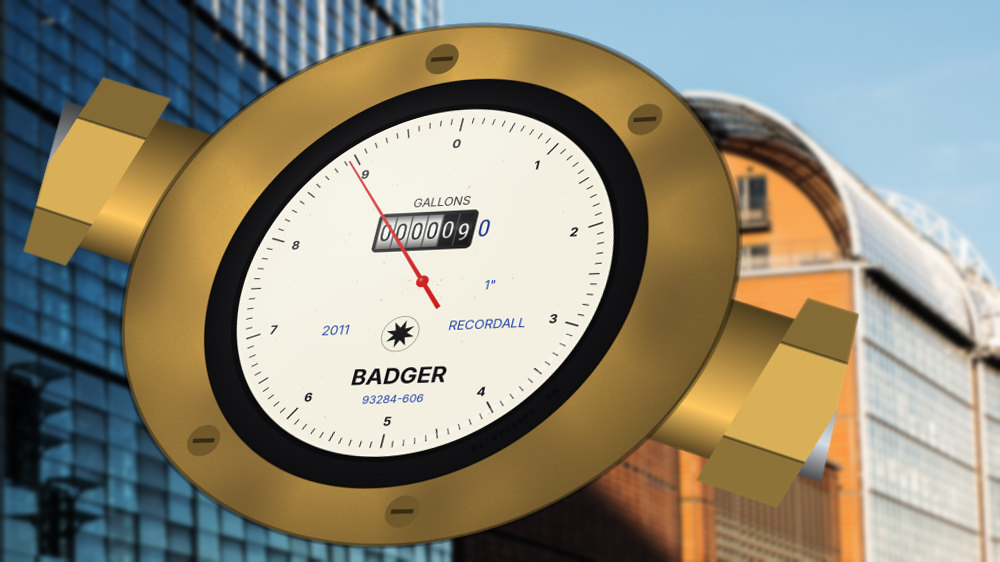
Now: 88.9,gal
